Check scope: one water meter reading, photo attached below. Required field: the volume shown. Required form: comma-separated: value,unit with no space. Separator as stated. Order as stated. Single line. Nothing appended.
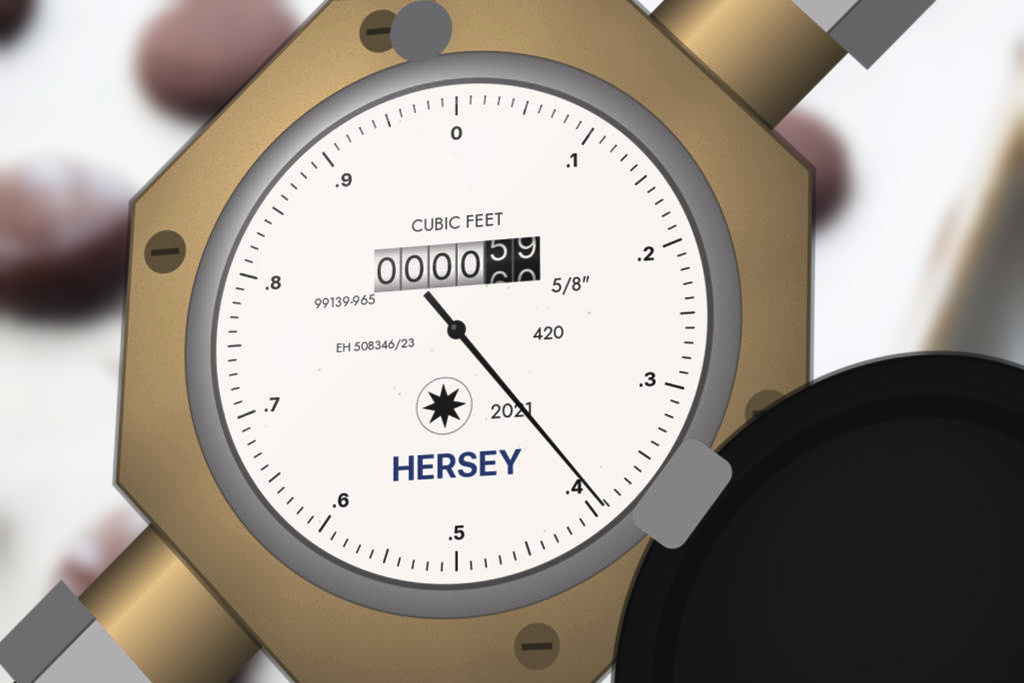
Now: 59.39,ft³
